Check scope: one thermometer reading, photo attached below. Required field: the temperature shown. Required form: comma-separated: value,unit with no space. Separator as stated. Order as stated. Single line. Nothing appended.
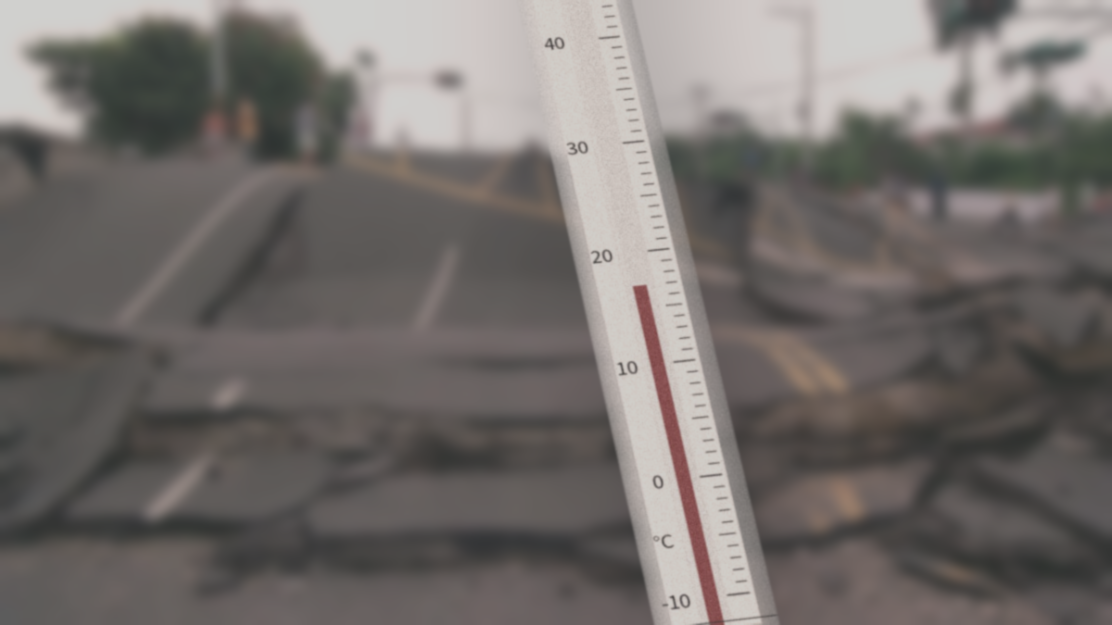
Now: 17,°C
